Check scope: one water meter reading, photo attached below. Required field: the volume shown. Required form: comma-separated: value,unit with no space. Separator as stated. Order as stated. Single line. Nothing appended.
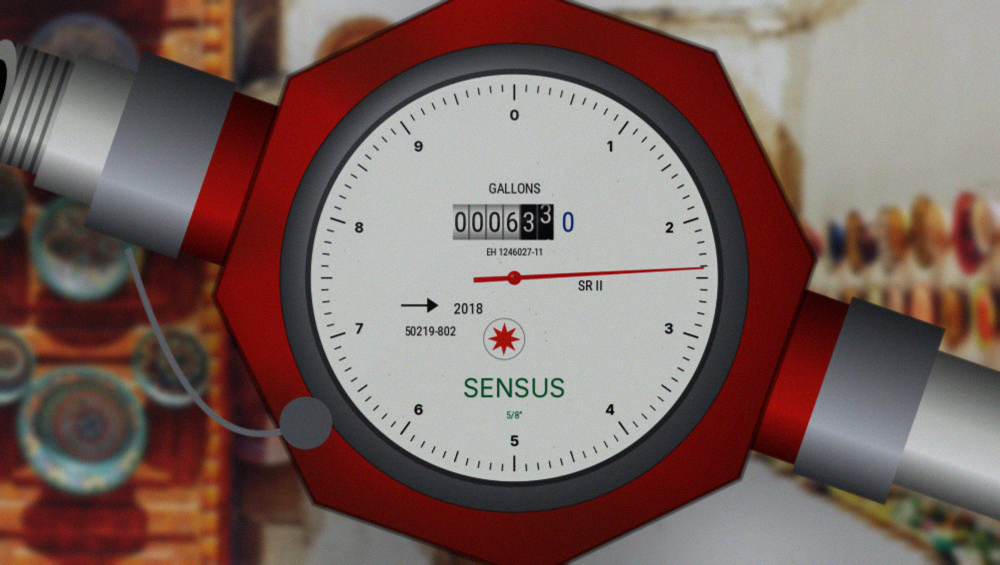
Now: 6332.4,gal
